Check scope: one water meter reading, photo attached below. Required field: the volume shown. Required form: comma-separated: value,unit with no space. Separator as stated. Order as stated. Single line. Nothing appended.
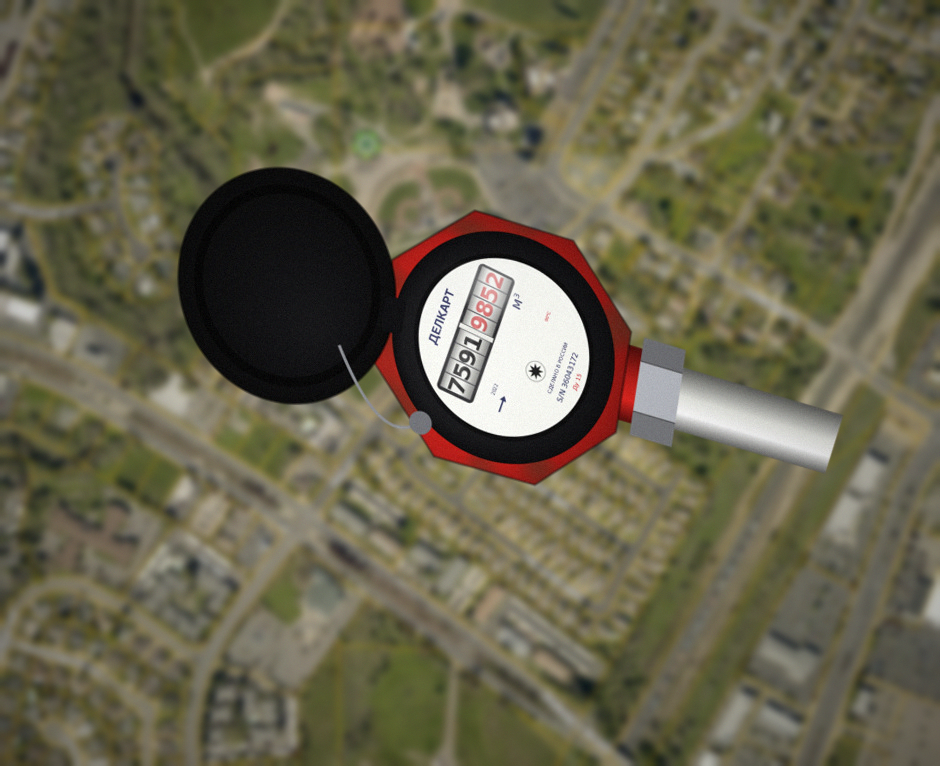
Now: 7591.9852,m³
